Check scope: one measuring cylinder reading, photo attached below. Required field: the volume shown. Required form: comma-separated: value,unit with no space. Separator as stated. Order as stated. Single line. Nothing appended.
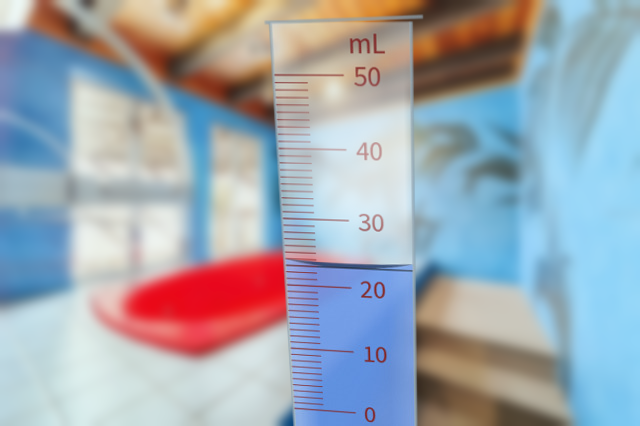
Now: 23,mL
